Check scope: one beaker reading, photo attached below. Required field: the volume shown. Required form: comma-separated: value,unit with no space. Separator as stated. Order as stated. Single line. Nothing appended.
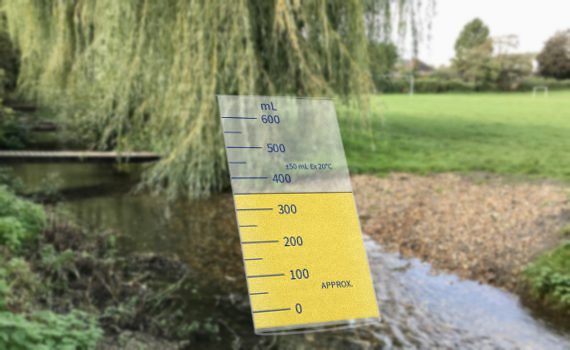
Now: 350,mL
